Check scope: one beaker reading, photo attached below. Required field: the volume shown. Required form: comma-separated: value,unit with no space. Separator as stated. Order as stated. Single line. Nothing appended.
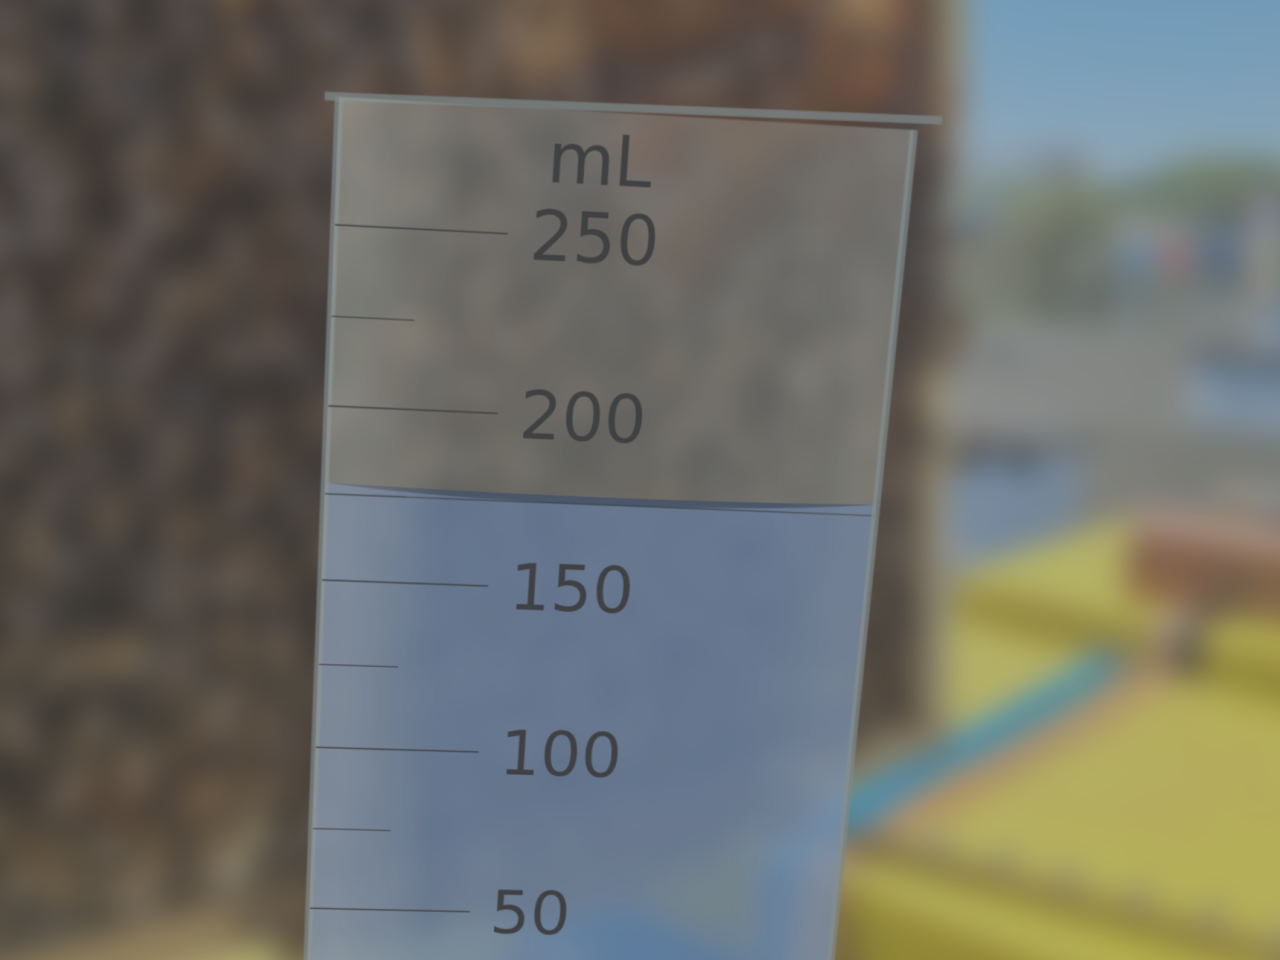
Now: 175,mL
